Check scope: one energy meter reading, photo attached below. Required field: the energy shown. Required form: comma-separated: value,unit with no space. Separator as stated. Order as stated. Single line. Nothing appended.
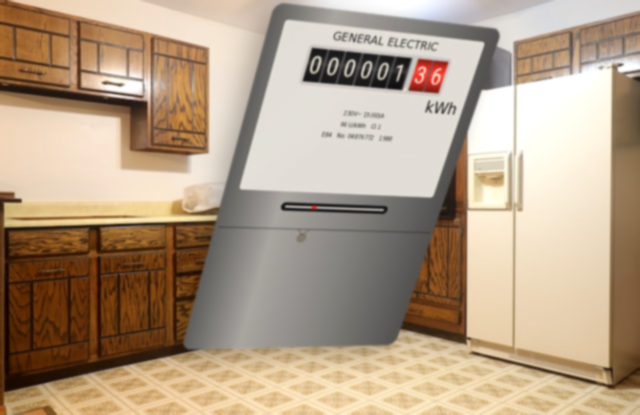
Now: 1.36,kWh
